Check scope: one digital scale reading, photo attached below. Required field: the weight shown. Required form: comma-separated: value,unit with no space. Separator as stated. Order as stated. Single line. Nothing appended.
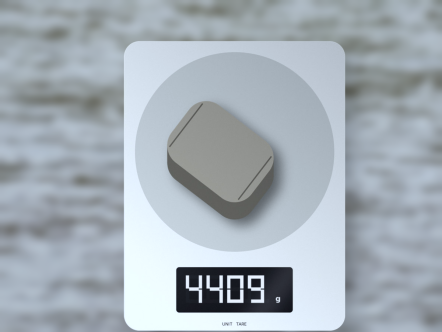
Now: 4409,g
